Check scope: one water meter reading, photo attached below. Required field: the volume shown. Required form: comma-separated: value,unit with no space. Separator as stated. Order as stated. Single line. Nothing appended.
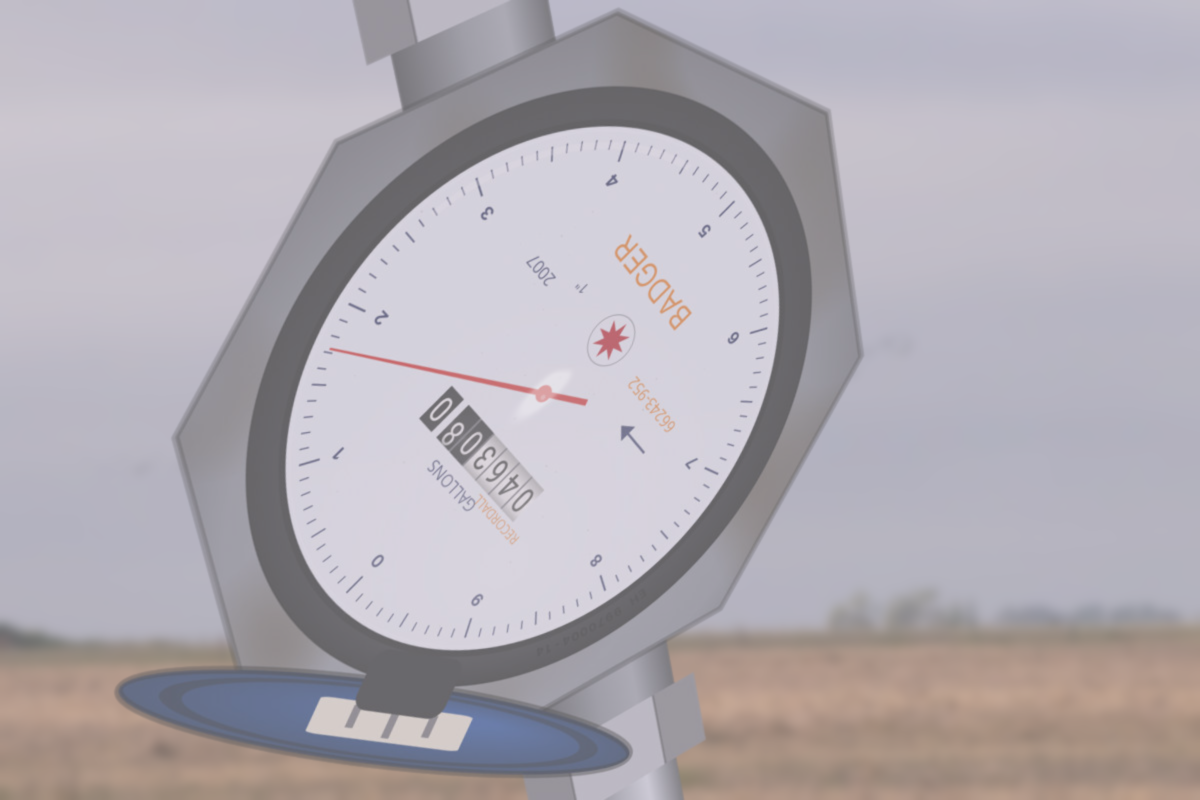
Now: 463081.7,gal
